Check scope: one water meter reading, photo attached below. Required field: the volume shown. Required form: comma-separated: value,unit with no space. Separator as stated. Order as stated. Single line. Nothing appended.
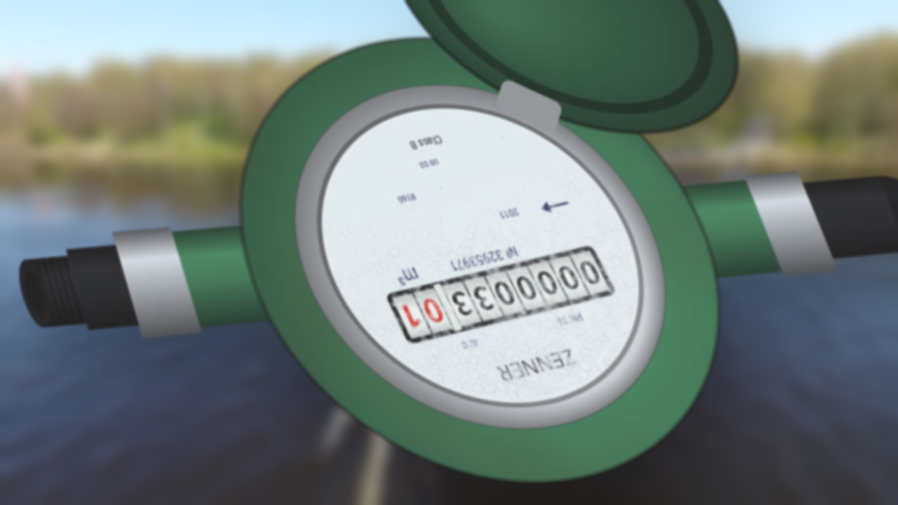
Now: 33.01,m³
